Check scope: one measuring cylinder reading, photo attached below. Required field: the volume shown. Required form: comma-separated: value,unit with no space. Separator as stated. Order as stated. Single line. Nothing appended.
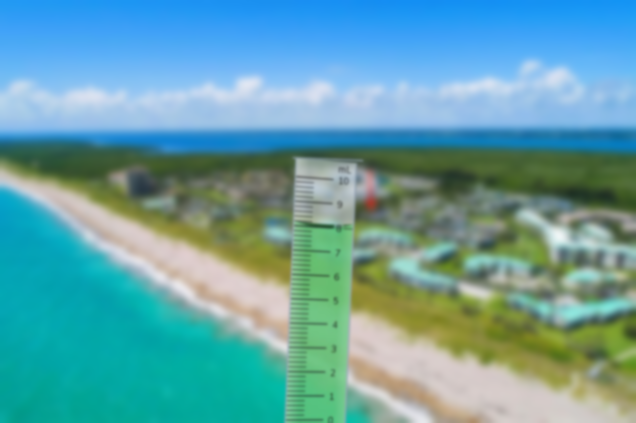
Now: 8,mL
